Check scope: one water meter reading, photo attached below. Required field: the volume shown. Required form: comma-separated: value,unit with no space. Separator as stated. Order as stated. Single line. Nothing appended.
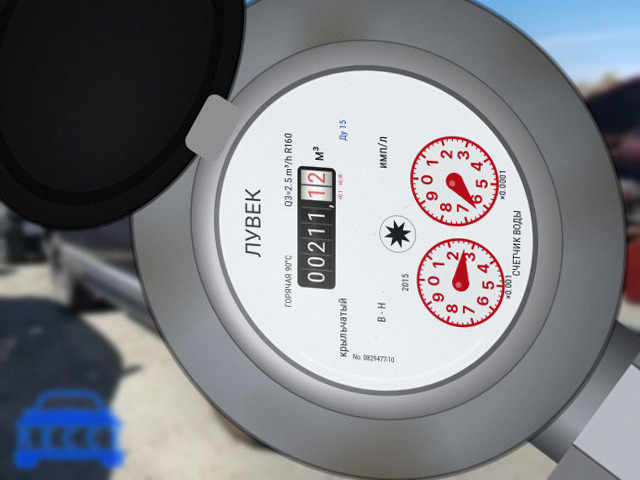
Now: 211.1226,m³
